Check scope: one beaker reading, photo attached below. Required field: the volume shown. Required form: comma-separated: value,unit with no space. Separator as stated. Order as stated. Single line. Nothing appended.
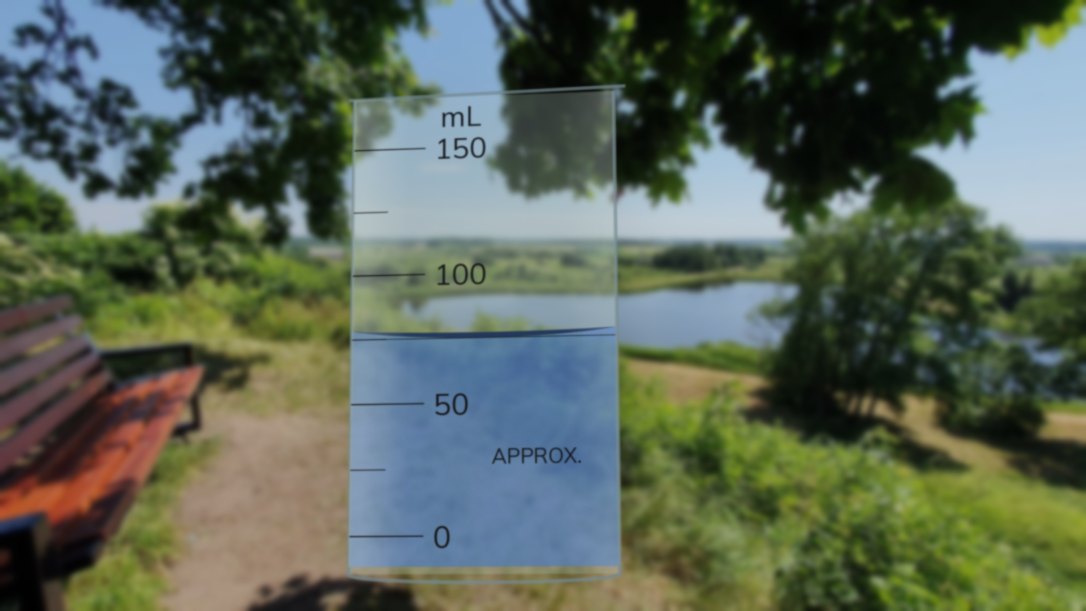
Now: 75,mL
